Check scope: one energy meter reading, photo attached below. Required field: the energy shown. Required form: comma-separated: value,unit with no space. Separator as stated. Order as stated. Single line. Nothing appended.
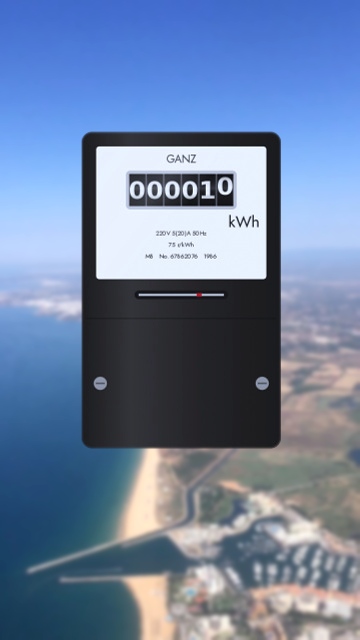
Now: 10,kWh
